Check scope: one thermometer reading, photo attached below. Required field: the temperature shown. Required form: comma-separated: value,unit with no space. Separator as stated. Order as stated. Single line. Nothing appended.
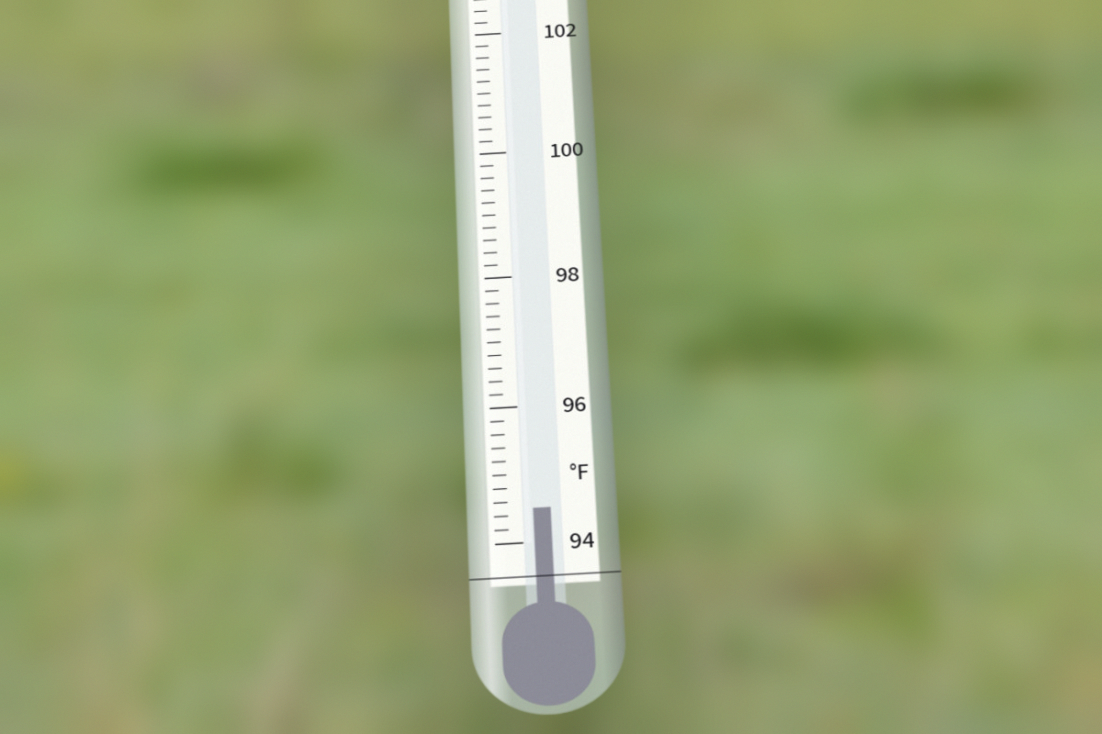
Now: 94.5,°F
